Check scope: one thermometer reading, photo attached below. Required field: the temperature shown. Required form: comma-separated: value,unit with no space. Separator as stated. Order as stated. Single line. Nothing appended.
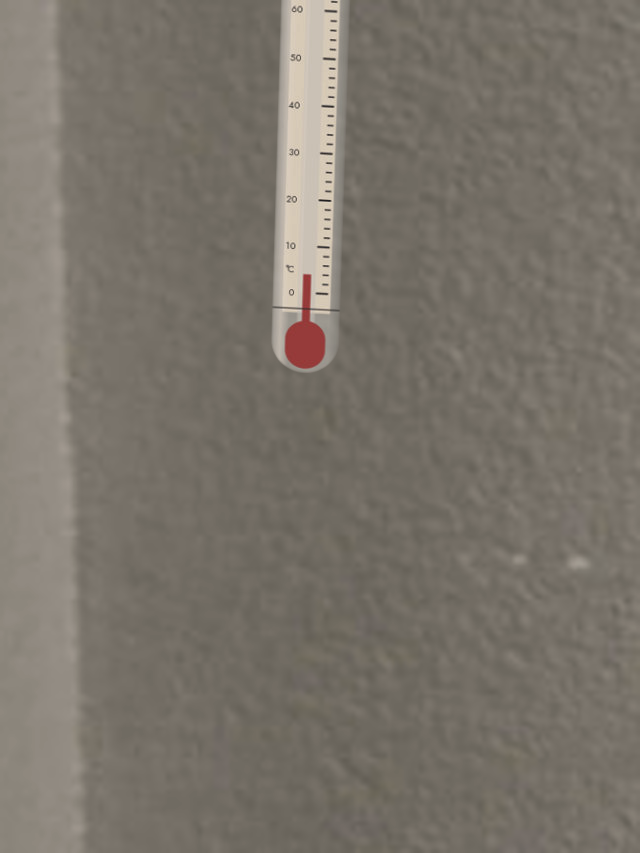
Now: 4,°C
